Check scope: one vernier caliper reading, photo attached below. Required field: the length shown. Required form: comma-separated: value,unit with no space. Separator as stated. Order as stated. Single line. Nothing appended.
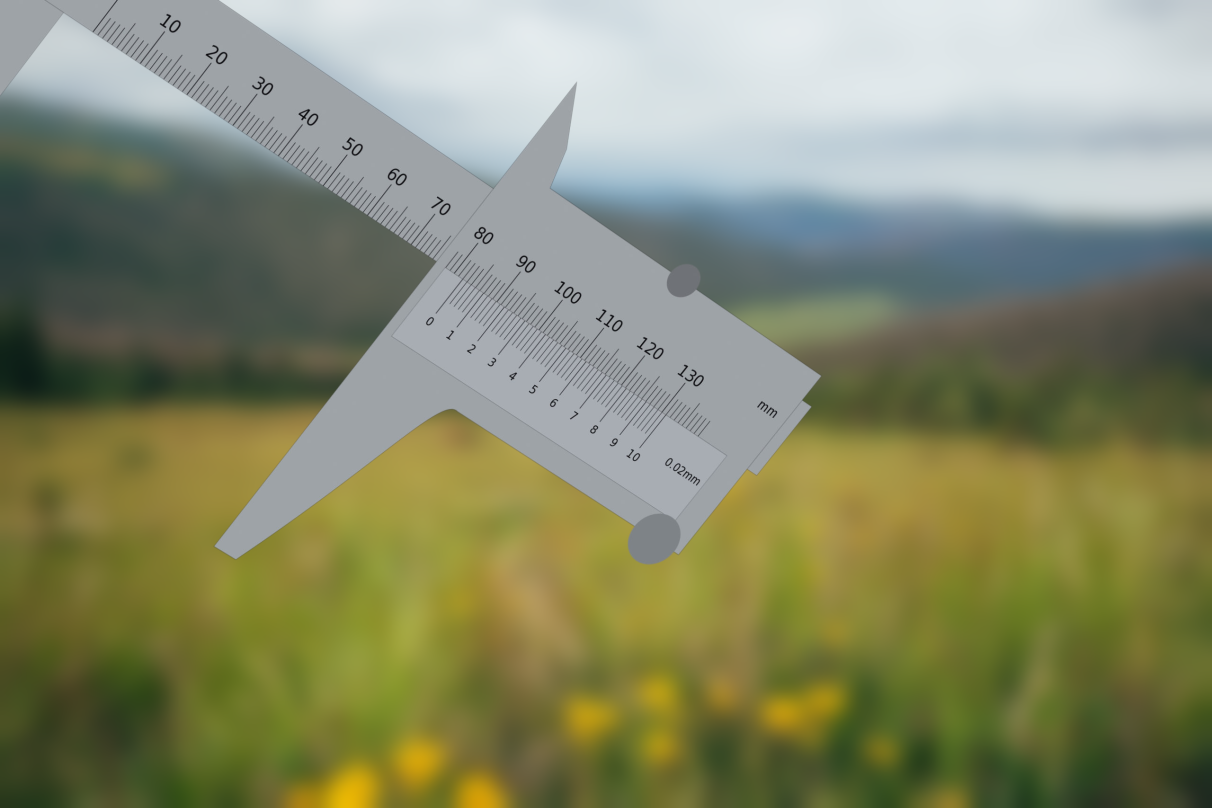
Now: 82.0,mm
